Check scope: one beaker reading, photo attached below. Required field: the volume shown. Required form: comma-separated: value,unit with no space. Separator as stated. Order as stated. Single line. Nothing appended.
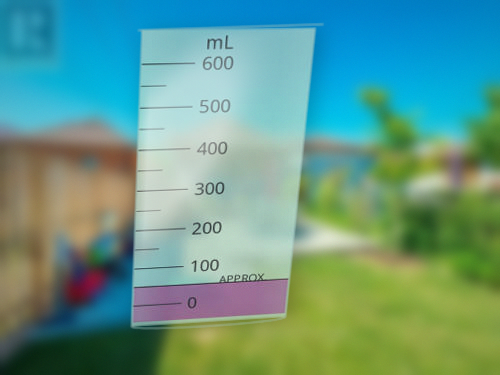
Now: 50,mL
